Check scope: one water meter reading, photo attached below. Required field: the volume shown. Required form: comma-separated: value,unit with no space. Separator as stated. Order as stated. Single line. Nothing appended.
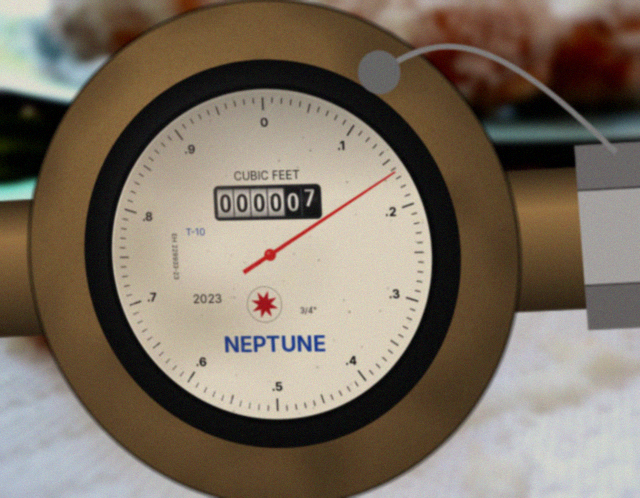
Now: 7.16,ft³
